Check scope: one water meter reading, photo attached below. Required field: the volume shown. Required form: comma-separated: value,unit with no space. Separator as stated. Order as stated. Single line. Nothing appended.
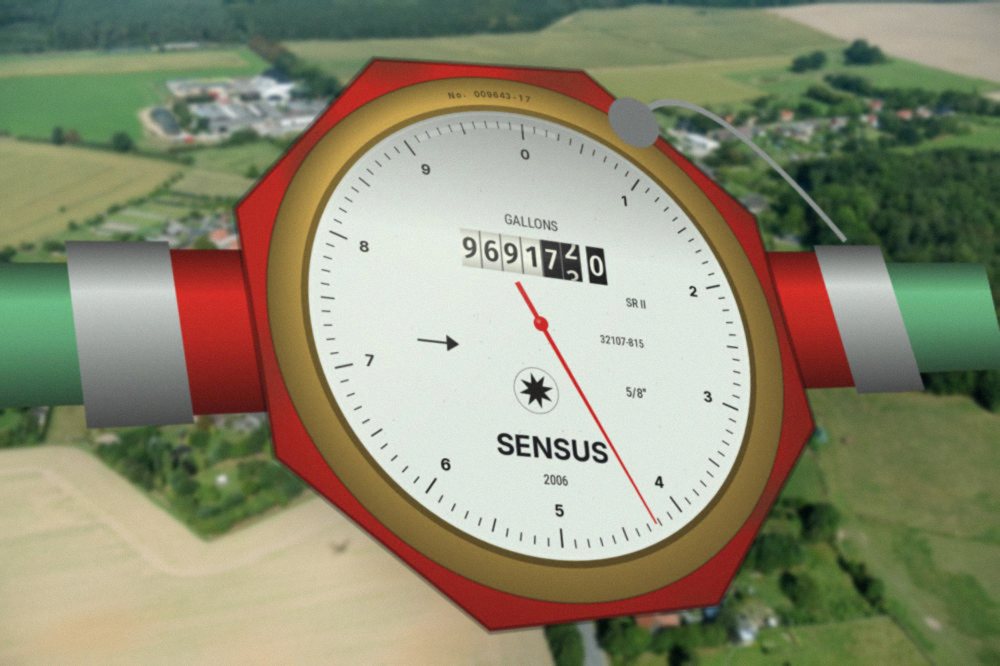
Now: 9691724.2,gal
